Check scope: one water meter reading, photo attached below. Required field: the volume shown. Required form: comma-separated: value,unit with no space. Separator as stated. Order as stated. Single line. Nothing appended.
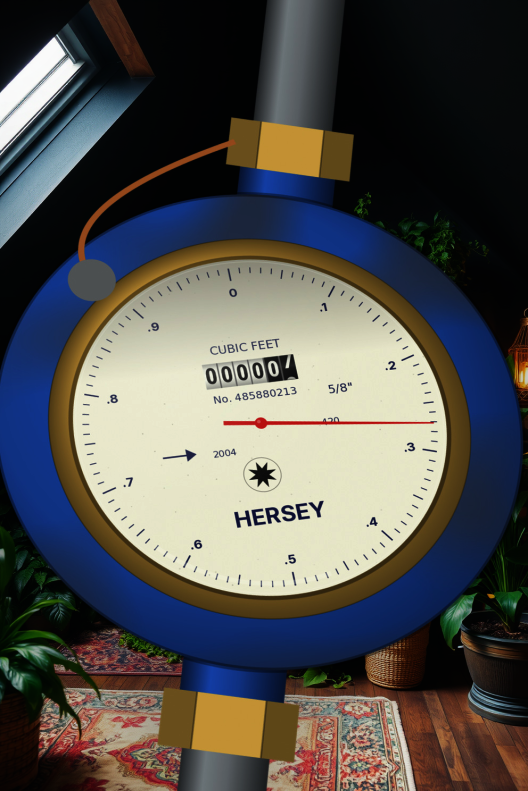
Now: 7.27,ft³
